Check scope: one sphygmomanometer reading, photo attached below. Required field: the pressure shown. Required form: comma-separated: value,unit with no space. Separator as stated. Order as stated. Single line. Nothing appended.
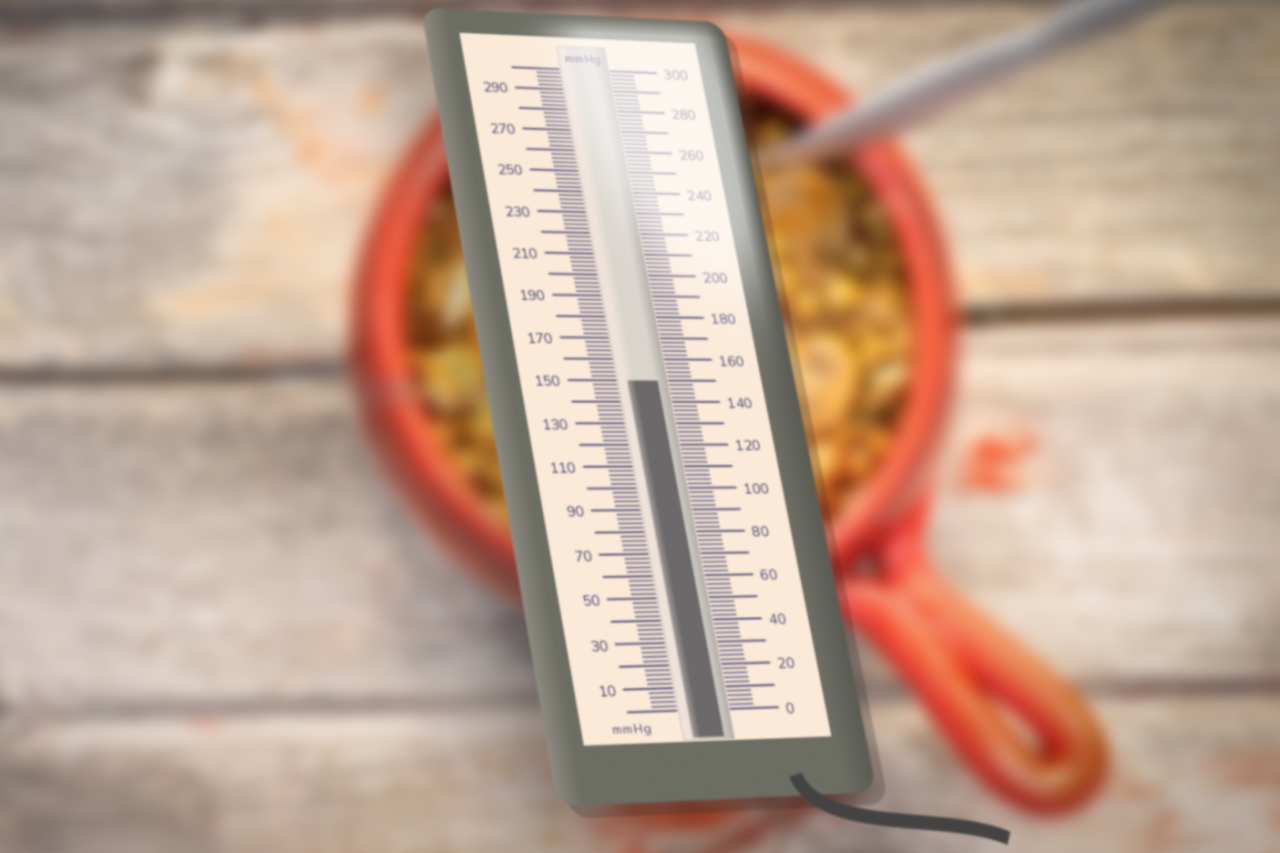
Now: 150,mmHg
